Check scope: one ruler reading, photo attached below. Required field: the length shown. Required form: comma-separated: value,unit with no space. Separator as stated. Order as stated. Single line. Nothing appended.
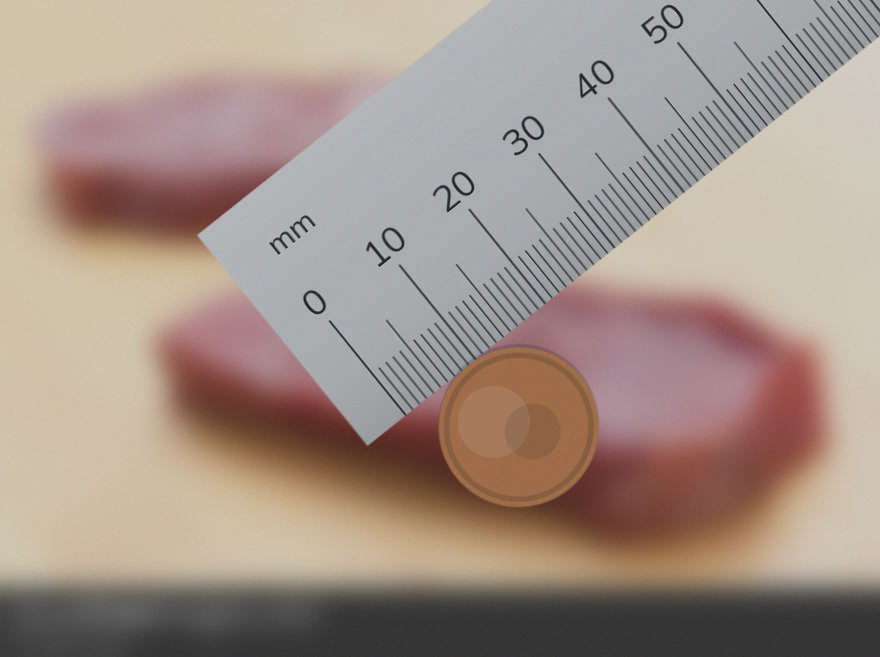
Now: 18,mm
